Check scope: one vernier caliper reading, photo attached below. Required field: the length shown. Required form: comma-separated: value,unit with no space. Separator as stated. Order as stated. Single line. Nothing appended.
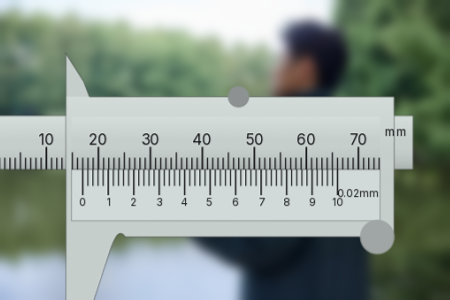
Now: 17.0,mm
